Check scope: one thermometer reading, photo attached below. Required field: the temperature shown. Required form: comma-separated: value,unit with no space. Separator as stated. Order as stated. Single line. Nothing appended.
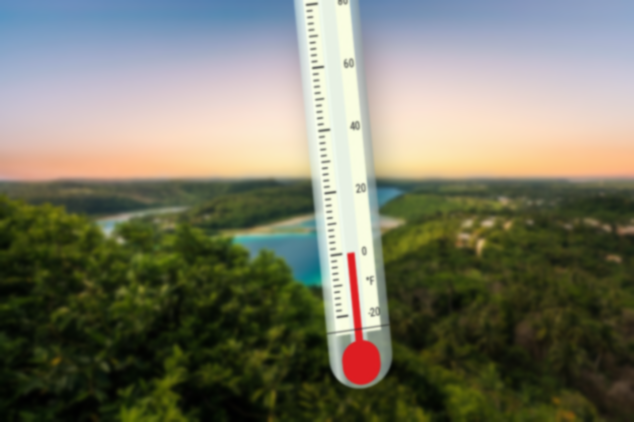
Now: 0,°F
